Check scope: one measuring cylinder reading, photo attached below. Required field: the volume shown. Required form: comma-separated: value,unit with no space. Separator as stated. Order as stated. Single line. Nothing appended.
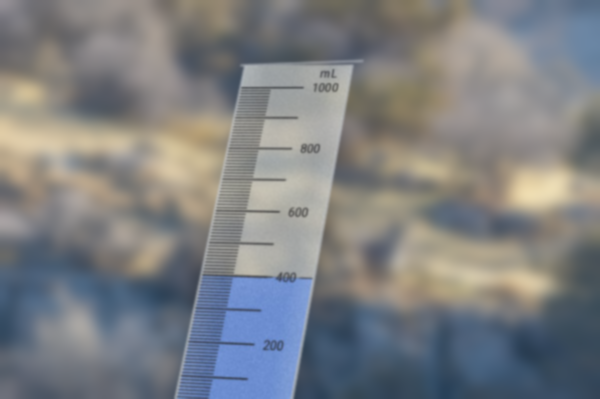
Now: 400,mL
